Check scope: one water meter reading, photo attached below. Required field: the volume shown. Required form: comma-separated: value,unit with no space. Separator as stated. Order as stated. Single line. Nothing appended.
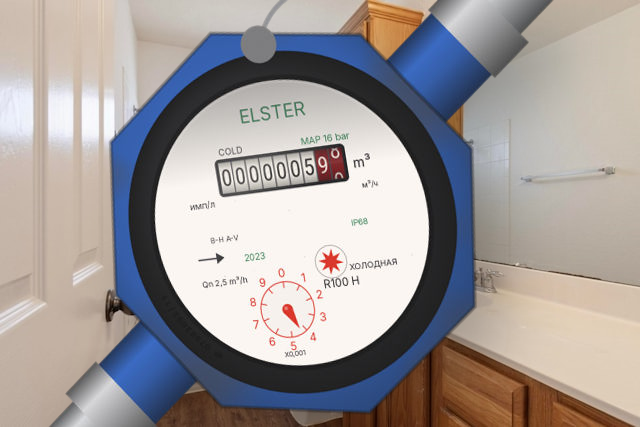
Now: 5.984,m³
